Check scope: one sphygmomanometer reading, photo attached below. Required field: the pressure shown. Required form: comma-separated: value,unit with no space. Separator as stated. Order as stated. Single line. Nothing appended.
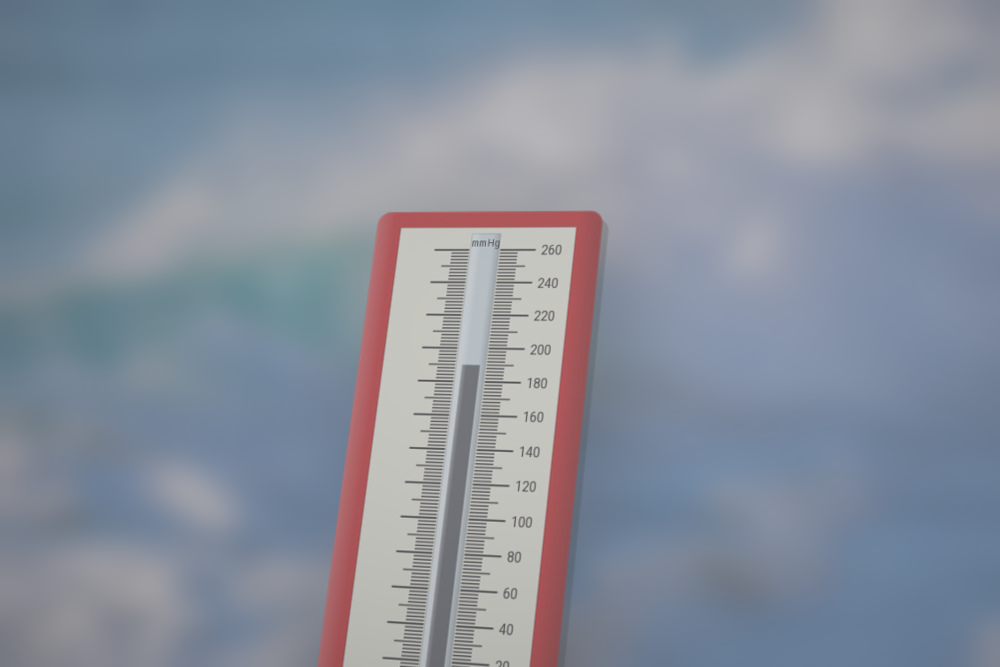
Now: 190,mmHg
